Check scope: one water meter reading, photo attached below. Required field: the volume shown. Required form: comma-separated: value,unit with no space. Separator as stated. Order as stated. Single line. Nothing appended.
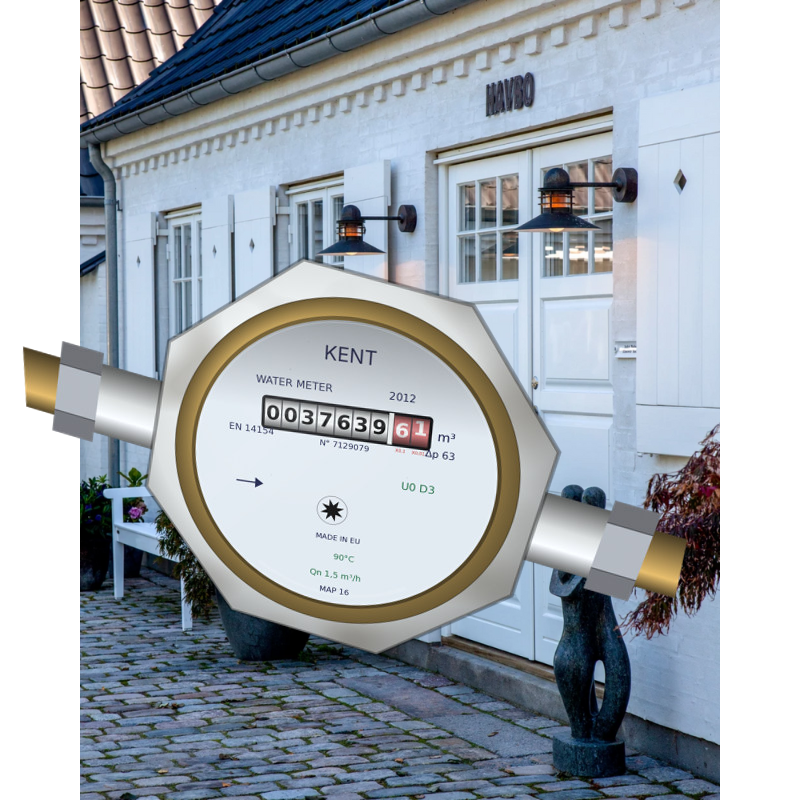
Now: 37639.61,m³
